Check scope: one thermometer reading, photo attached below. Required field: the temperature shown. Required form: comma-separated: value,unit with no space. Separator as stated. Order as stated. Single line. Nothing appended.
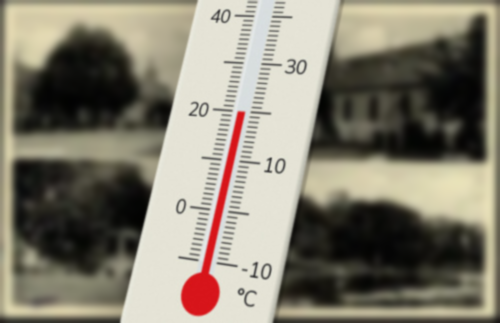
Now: 20,°C
